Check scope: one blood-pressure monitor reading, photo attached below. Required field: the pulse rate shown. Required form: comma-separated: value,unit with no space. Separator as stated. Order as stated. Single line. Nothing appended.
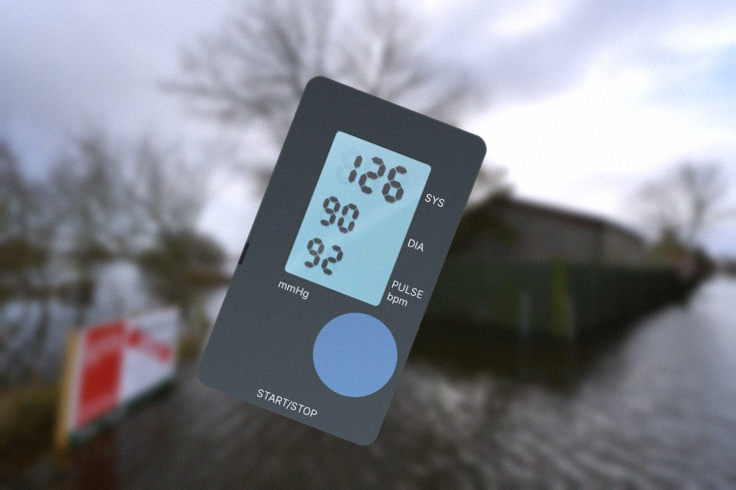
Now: 92,bpm
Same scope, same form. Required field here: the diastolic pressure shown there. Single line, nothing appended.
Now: 90,mmHg
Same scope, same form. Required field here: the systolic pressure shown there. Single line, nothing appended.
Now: 126,mmHg
